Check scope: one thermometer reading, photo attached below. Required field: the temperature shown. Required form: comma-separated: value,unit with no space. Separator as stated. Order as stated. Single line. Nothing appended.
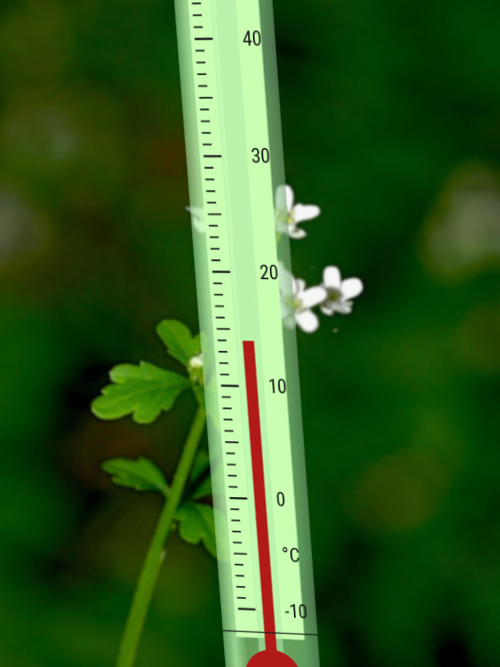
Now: 14,°C
